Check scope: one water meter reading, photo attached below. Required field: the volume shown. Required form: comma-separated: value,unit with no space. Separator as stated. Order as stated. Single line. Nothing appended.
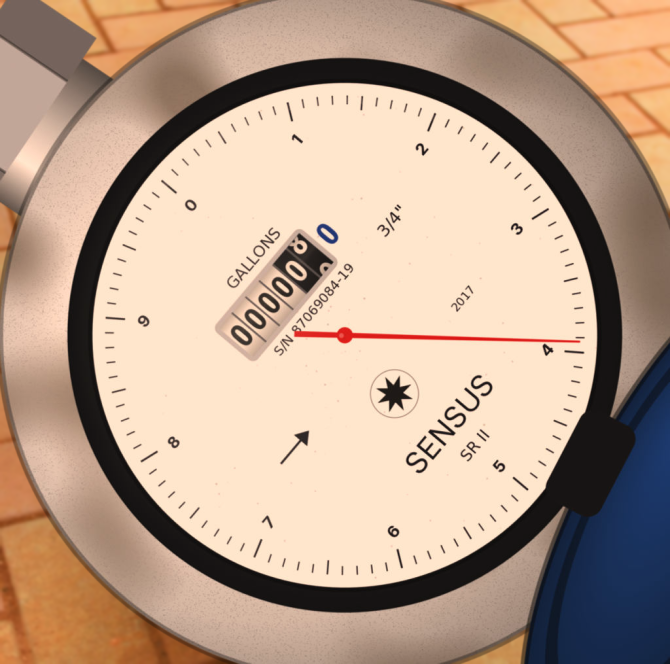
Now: 83.9,gal
